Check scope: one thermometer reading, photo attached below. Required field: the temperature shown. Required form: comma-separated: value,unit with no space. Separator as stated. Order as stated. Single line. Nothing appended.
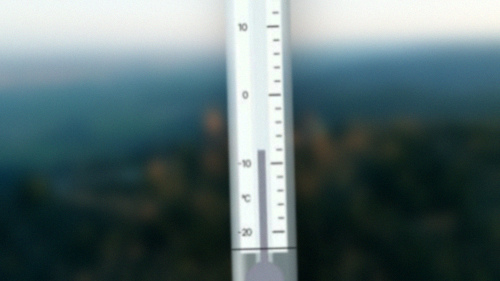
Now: -8,°C
